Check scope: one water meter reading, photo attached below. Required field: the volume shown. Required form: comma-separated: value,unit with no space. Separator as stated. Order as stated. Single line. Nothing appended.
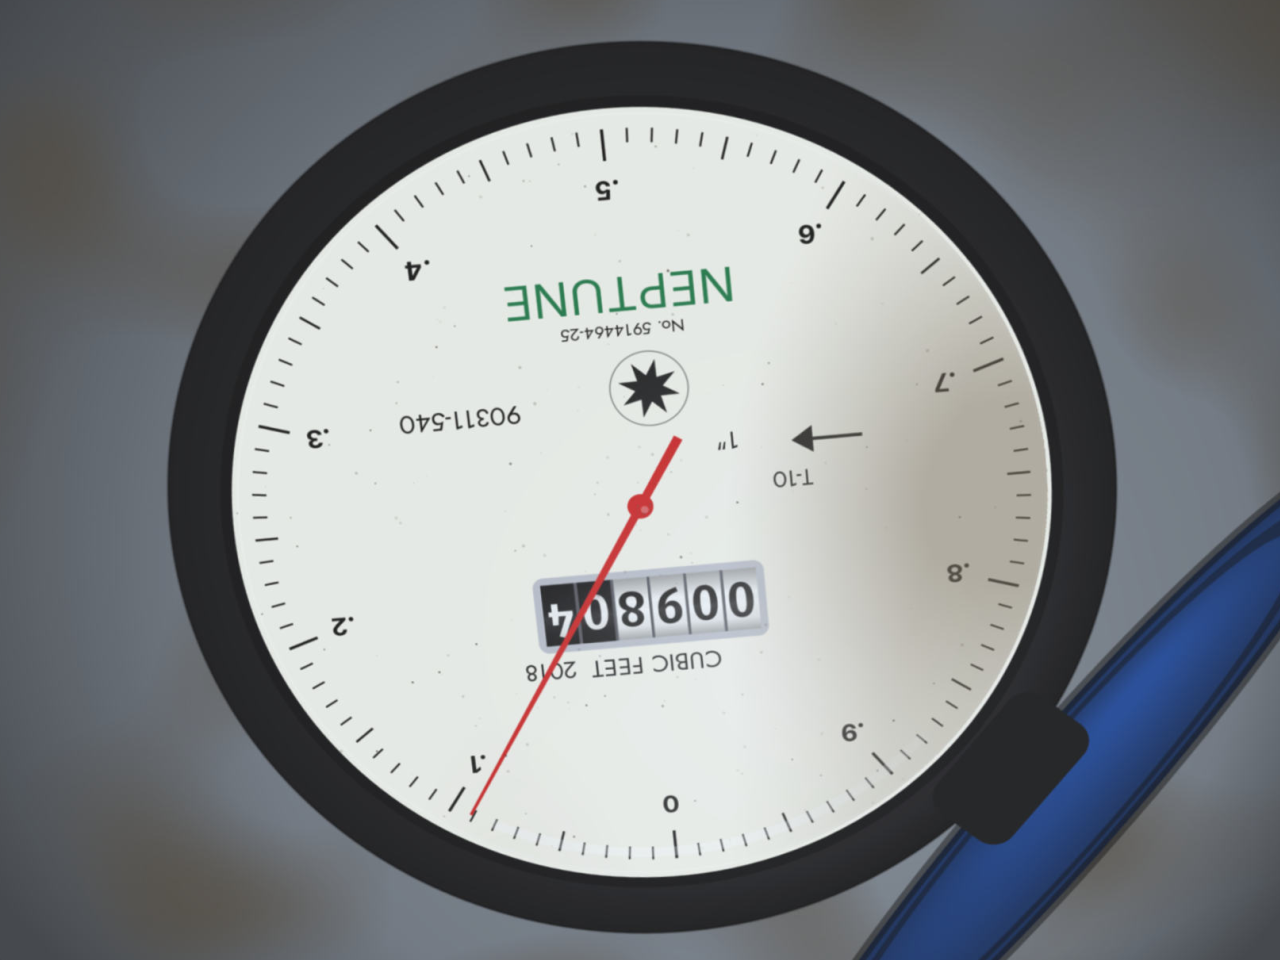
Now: 9804.09,ft³
